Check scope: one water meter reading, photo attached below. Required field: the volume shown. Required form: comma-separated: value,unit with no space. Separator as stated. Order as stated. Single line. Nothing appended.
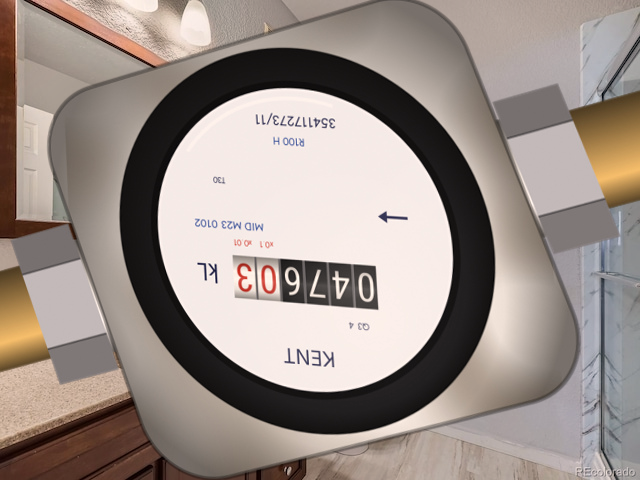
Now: 476.03,kL
